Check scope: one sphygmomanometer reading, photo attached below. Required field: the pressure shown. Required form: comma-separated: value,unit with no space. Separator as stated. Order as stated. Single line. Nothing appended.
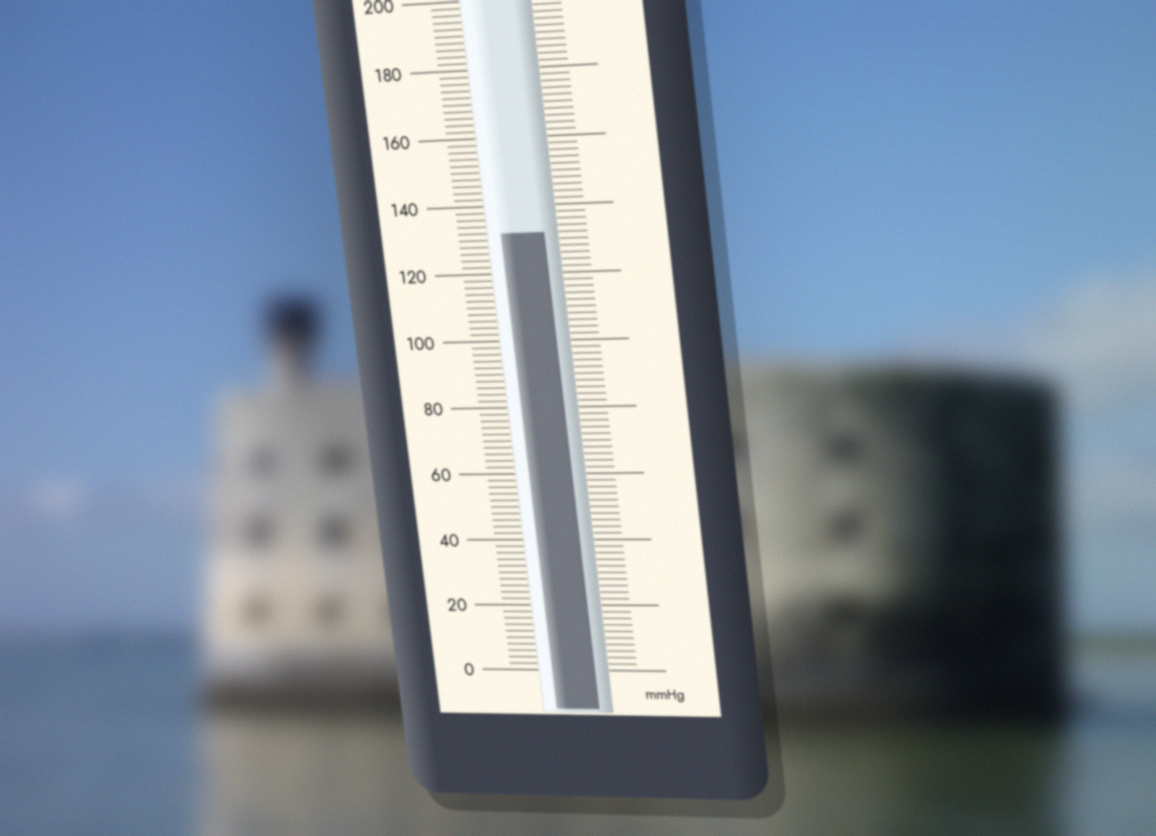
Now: 132,mmHg
